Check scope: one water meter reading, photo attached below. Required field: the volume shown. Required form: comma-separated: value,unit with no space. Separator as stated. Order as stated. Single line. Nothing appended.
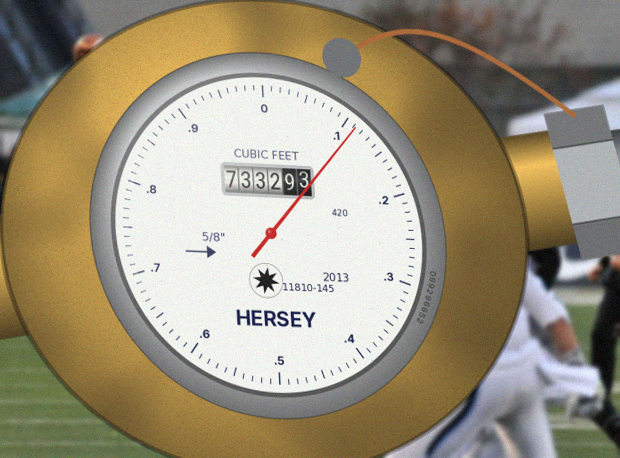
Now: 733293.11,ft³
